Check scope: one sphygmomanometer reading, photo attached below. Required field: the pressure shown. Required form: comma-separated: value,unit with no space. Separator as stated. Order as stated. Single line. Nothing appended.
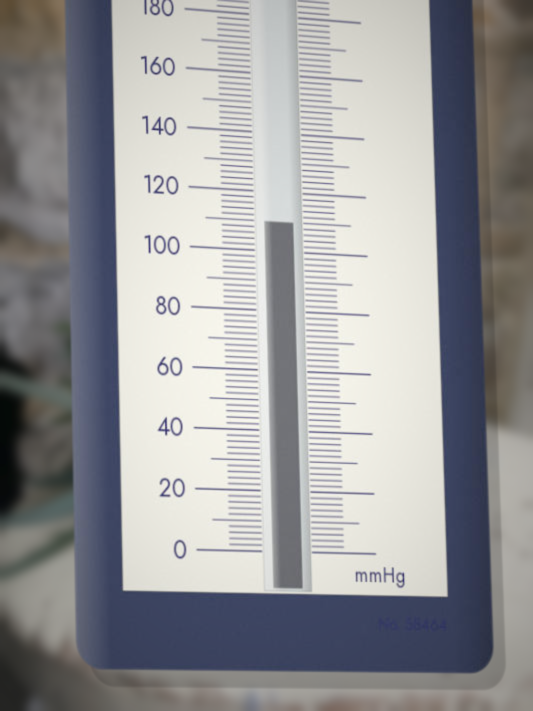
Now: 110,mmHg
